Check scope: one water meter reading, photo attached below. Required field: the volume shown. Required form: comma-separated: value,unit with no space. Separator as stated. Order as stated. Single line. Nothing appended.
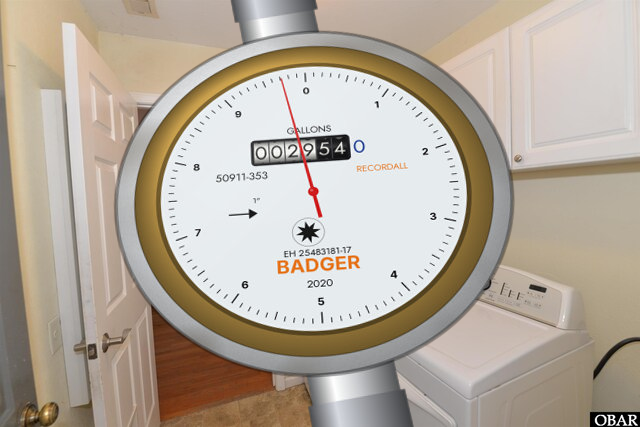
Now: 29539.7,gal
